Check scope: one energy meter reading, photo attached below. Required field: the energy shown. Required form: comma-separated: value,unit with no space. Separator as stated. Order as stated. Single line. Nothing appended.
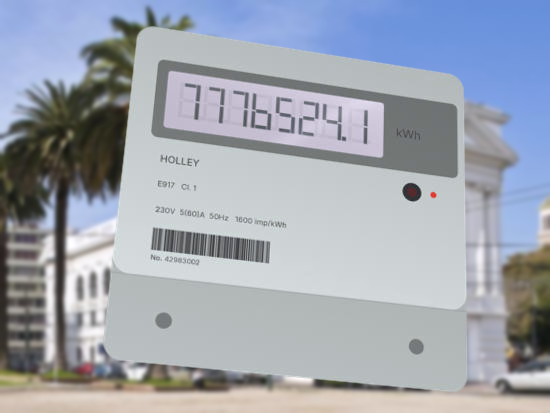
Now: 7776524.1,kWh
